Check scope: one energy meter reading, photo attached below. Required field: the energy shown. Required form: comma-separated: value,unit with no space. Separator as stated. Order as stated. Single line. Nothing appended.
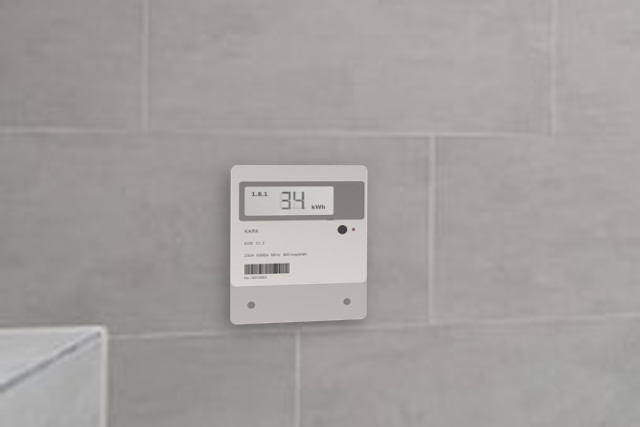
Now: 34,kWh
